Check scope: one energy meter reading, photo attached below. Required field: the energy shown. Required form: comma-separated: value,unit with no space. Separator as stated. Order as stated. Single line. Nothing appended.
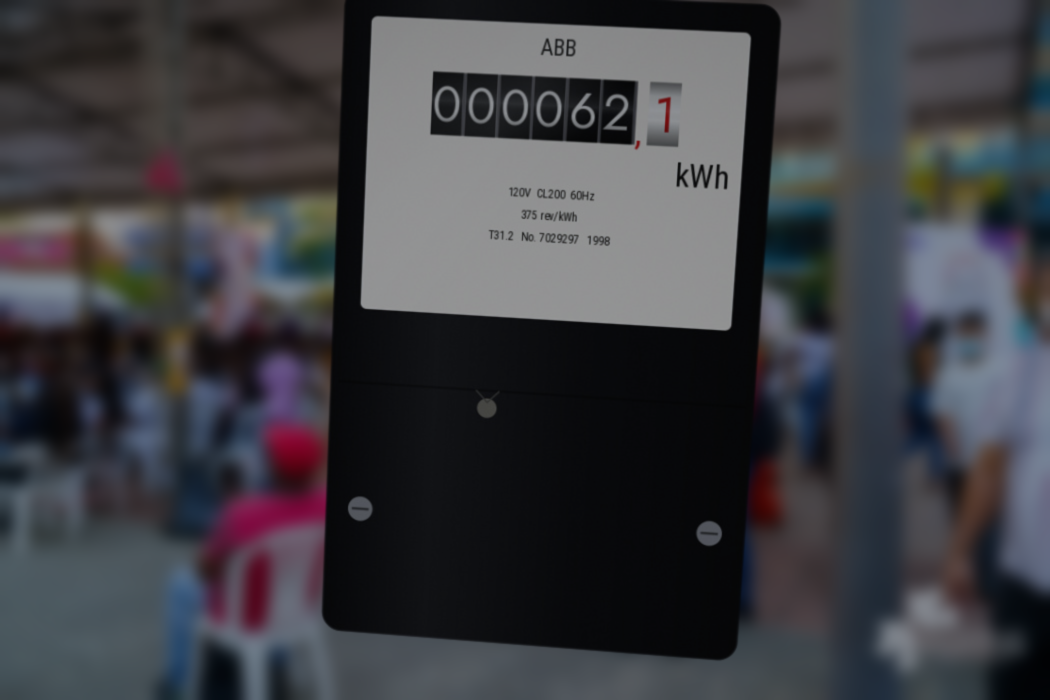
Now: 62.1,kWh
